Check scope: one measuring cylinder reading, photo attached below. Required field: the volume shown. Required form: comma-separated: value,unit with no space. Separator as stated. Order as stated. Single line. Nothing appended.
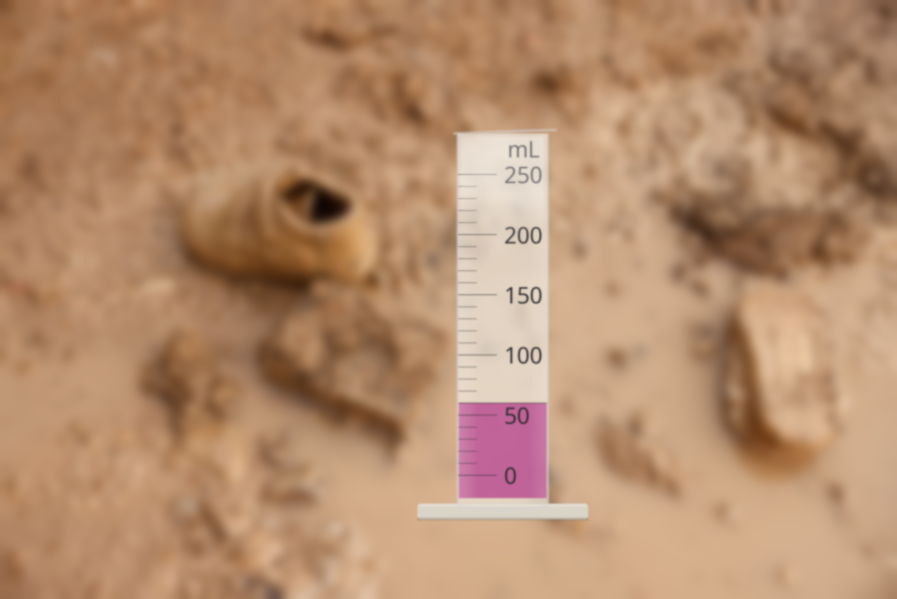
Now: 60,mL
